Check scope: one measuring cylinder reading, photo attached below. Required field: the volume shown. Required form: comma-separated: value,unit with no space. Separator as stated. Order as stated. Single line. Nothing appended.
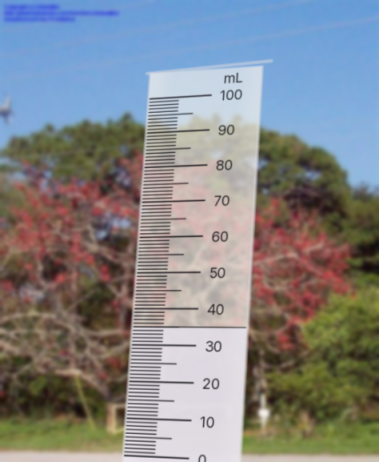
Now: 35,mL
